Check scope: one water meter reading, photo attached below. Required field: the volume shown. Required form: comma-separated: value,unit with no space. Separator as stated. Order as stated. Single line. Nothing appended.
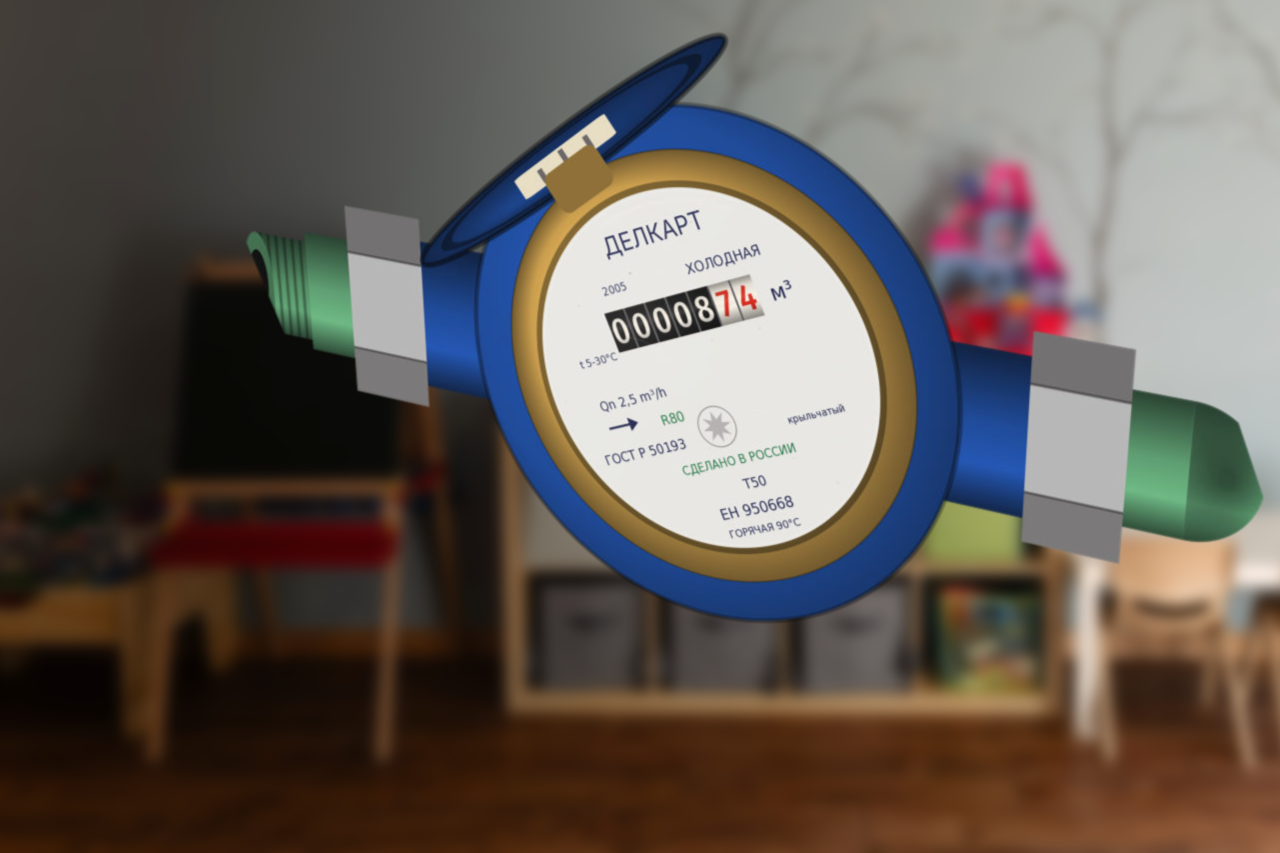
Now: 8.74,m³
